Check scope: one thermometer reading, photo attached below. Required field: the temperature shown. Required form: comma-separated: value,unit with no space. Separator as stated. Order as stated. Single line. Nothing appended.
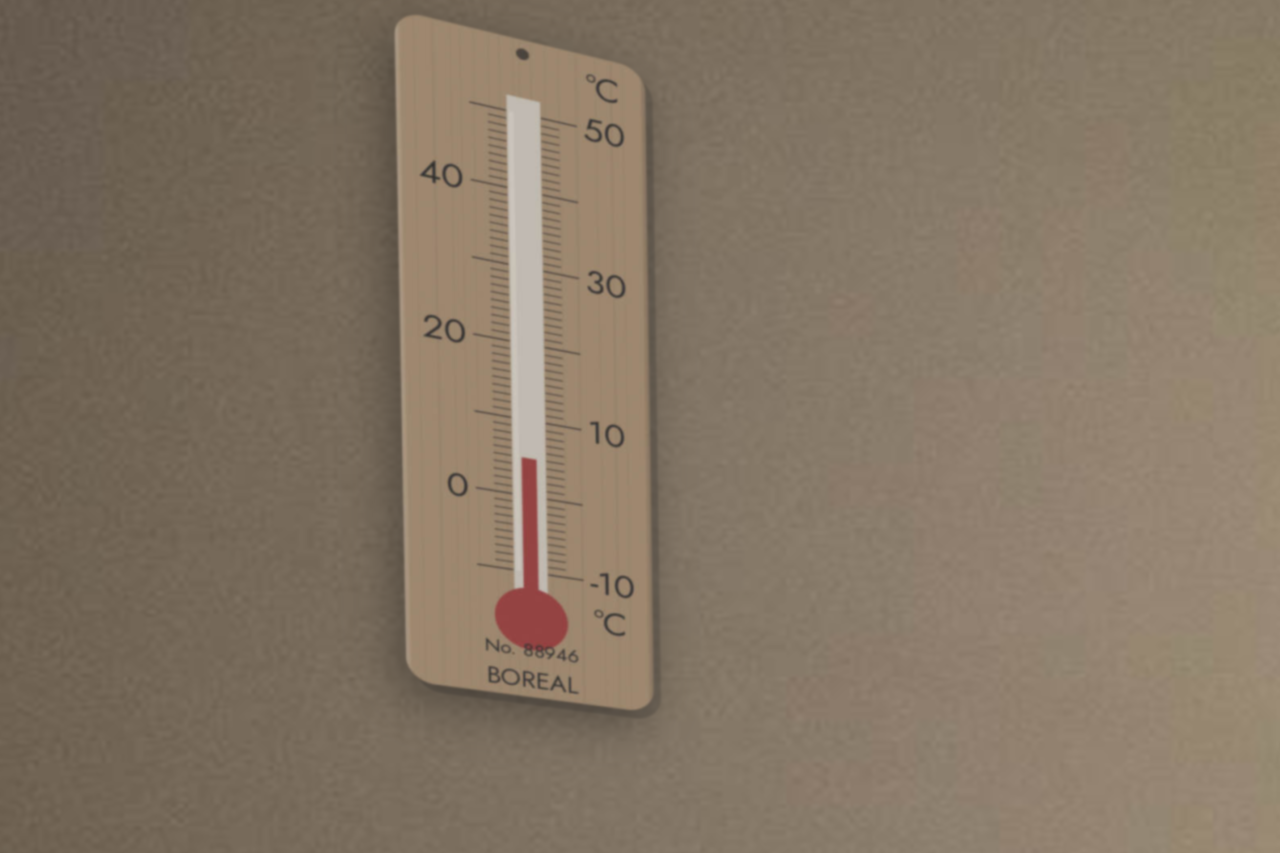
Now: 5,°C
